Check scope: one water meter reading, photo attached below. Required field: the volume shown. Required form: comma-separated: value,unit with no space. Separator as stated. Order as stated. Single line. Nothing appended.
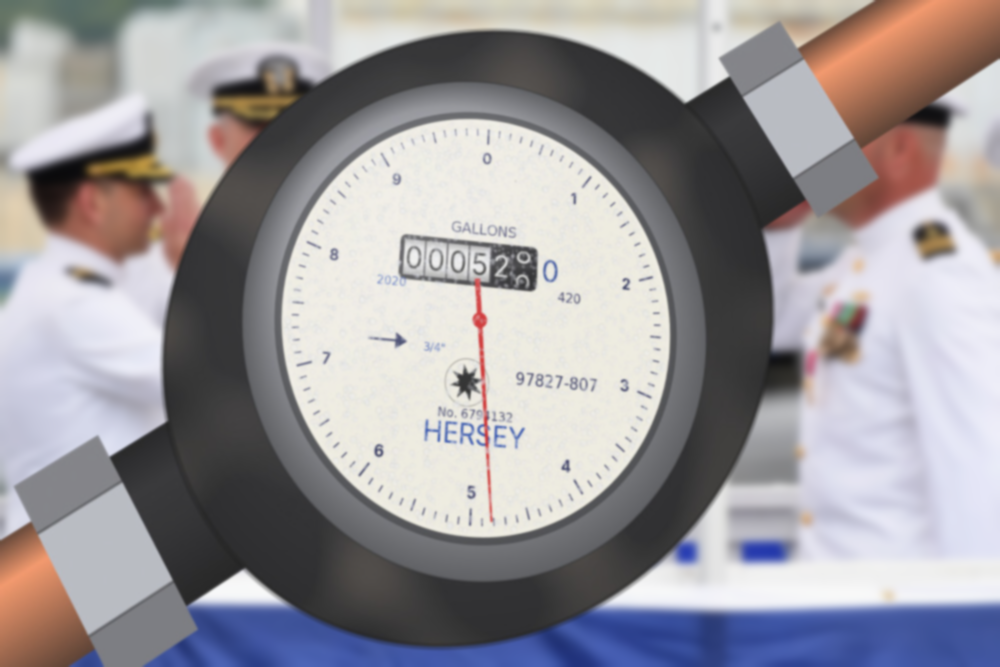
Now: 5284.8,gal
